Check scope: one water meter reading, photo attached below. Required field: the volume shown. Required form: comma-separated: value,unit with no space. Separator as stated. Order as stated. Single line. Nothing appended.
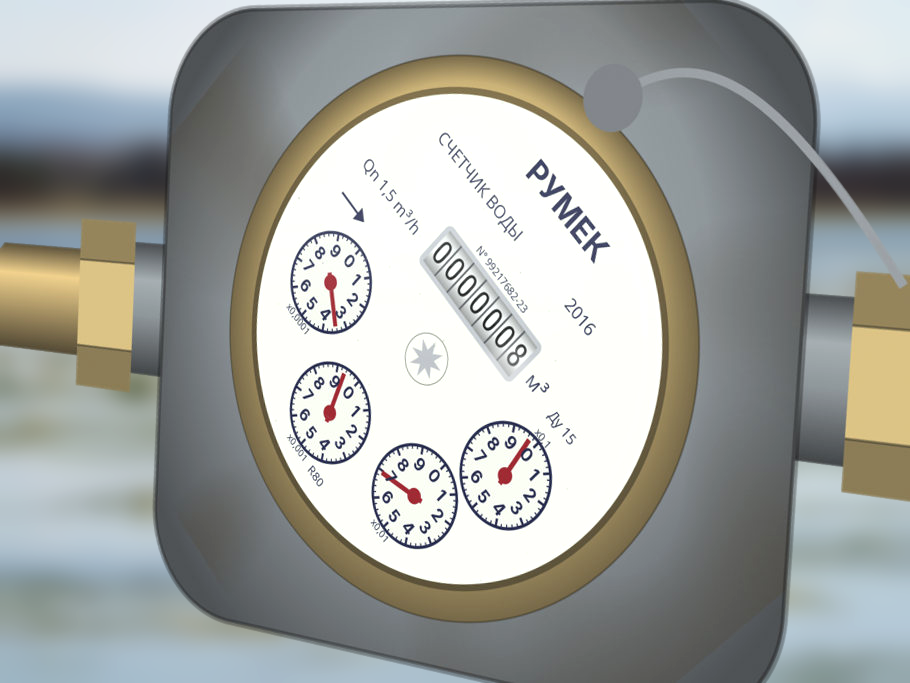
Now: 7.9693,m³
